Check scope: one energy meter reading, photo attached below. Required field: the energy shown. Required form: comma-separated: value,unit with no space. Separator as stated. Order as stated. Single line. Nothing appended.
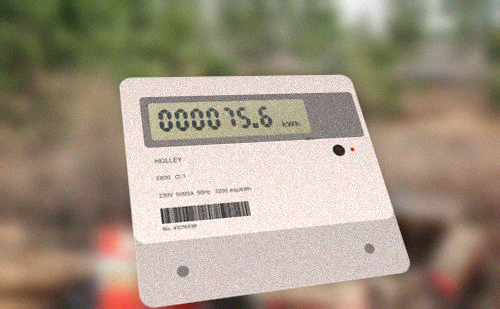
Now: 75.6,kWh
